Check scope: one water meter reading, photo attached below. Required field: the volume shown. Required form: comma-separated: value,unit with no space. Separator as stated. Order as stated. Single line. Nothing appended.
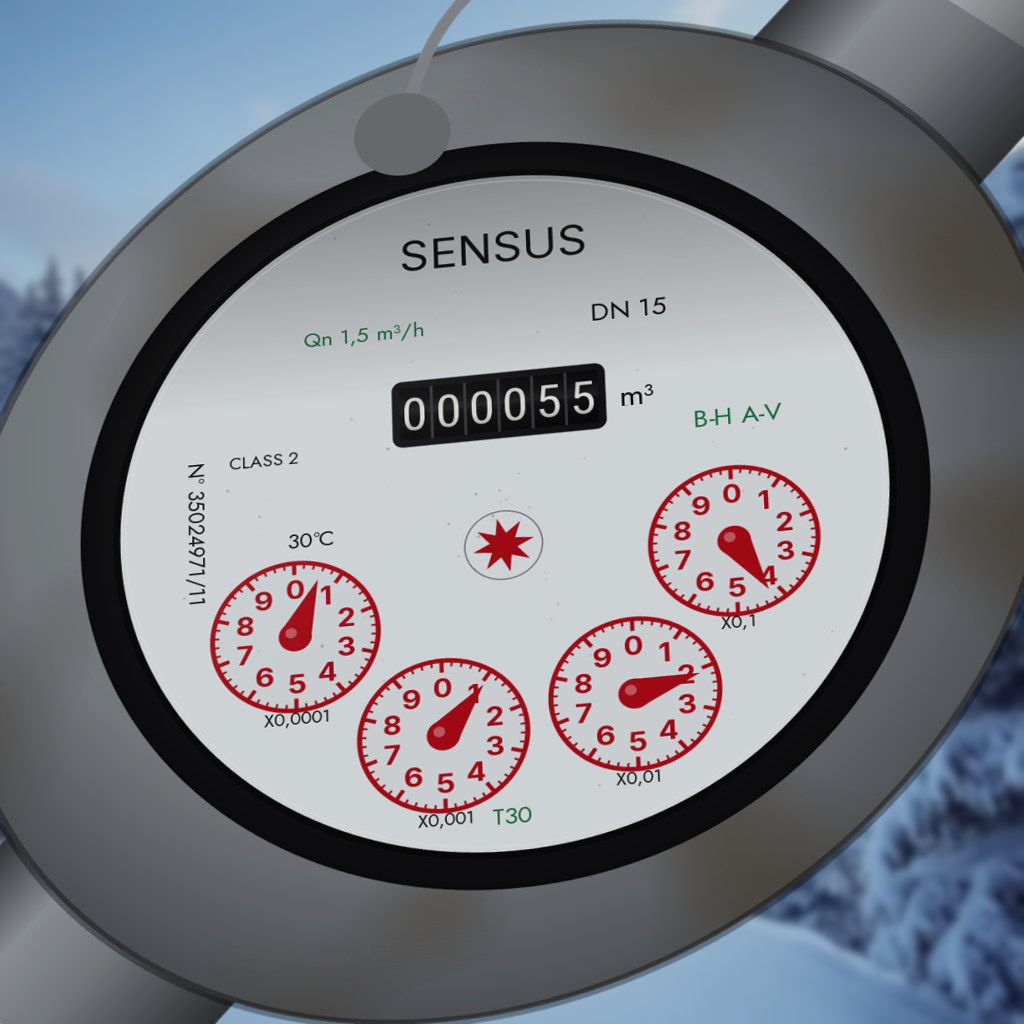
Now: 55.4210,m³
